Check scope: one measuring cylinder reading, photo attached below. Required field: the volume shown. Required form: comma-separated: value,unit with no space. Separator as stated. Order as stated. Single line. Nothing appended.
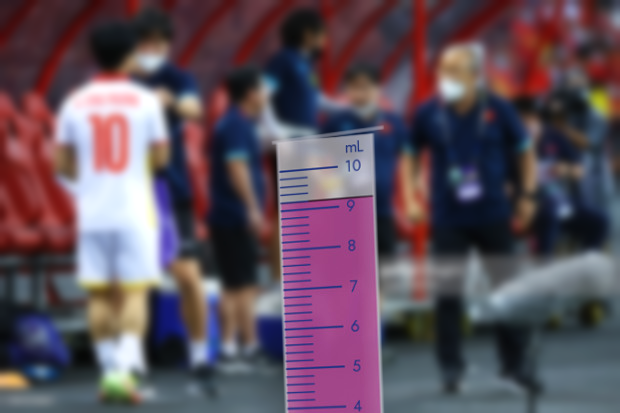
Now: 9.2,mL
